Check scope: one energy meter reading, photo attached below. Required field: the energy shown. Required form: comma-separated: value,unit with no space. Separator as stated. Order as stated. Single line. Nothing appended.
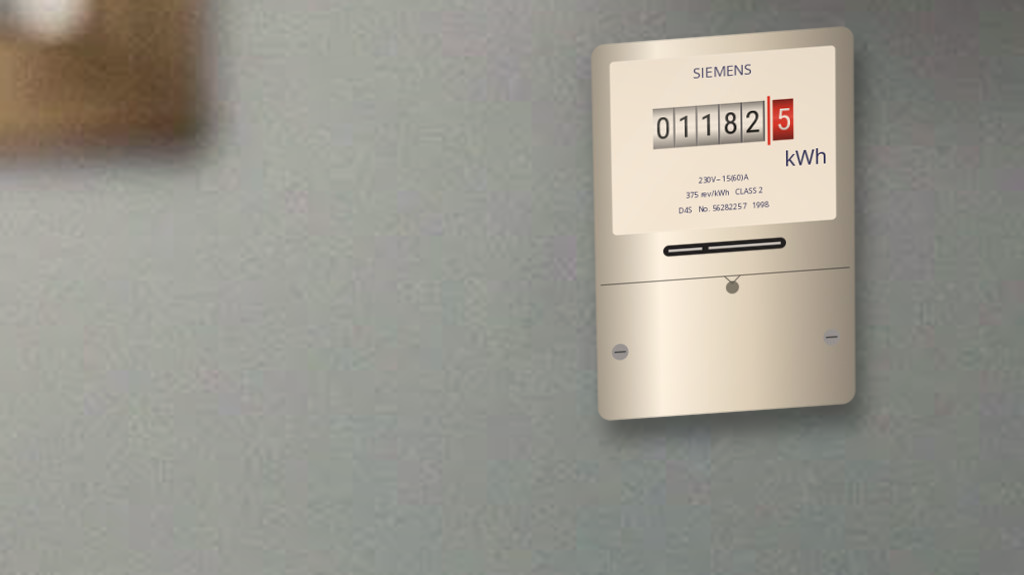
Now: 1182.5,kWh
